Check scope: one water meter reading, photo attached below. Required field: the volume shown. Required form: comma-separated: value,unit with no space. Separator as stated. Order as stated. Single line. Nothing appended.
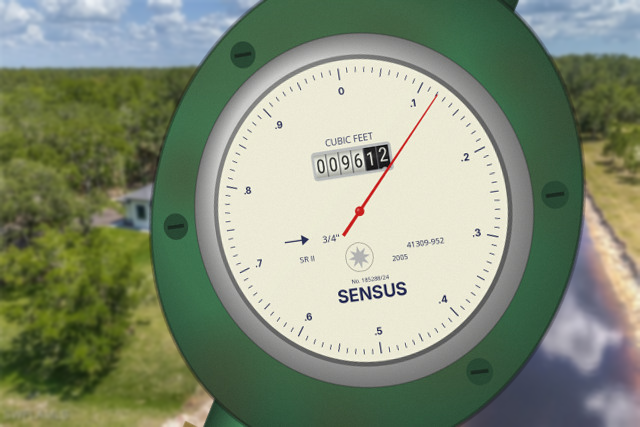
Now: 9612.12,ft³
